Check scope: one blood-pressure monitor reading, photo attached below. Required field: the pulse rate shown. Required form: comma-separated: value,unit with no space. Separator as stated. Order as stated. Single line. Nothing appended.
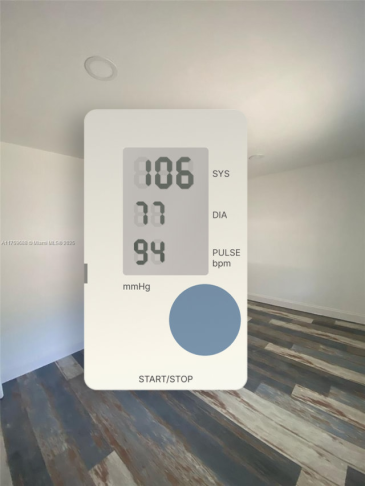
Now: 94,bpm
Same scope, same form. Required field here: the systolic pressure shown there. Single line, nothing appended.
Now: 106,mmHg
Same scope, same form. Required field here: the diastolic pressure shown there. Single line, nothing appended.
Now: 77,mmHg
